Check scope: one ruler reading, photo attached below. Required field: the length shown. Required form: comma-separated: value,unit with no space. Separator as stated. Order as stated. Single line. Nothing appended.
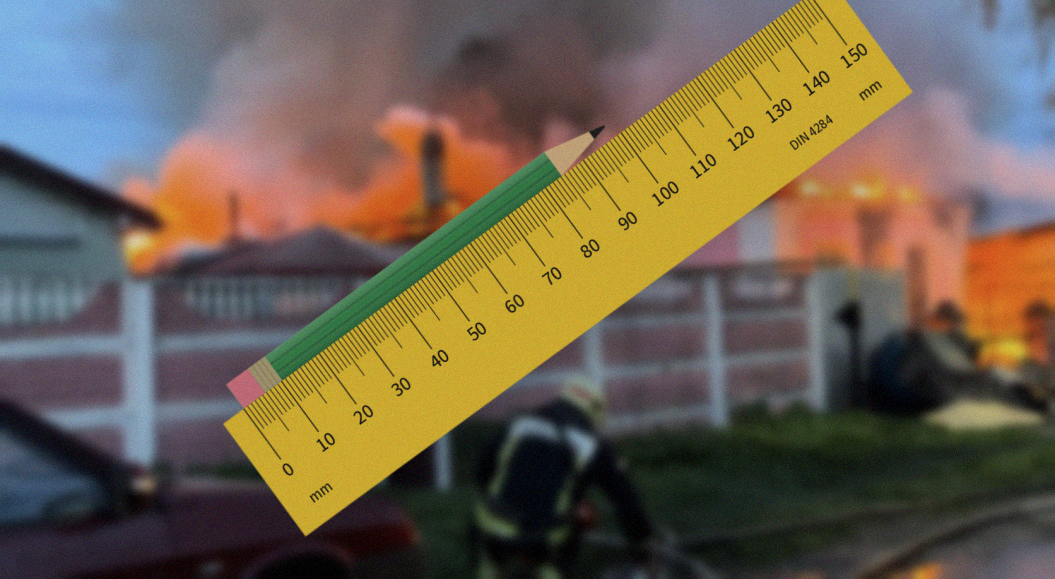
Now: 98,mm
